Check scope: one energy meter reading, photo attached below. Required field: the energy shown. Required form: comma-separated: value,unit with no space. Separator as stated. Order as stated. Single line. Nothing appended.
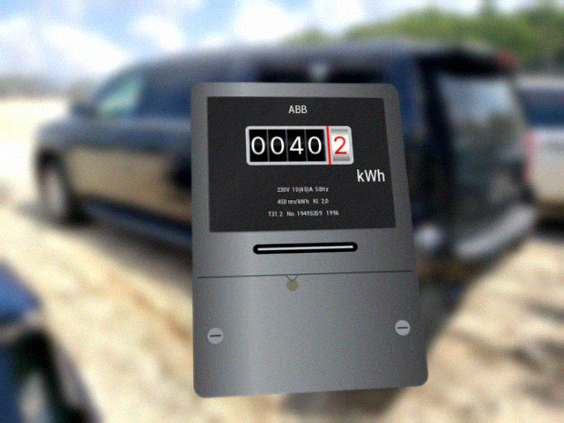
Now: 40.2,kWh
